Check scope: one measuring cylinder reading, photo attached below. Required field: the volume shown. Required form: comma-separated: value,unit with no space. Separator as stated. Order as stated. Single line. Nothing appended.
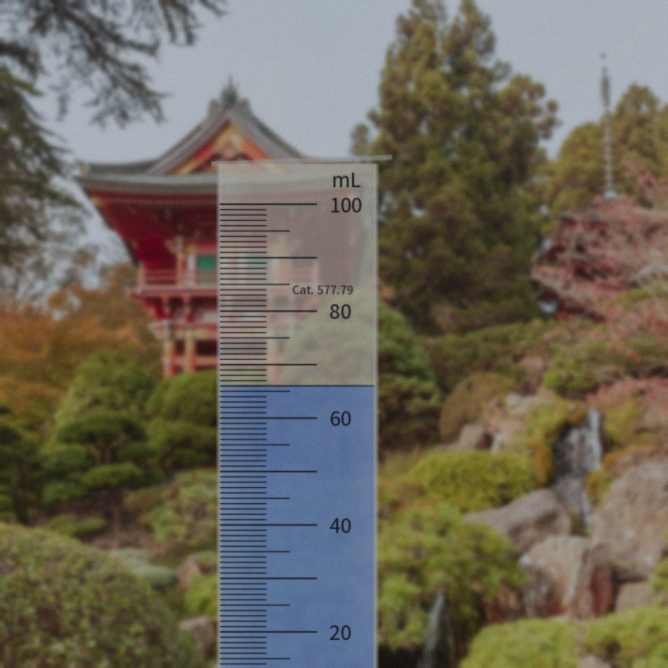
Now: 66,mL
